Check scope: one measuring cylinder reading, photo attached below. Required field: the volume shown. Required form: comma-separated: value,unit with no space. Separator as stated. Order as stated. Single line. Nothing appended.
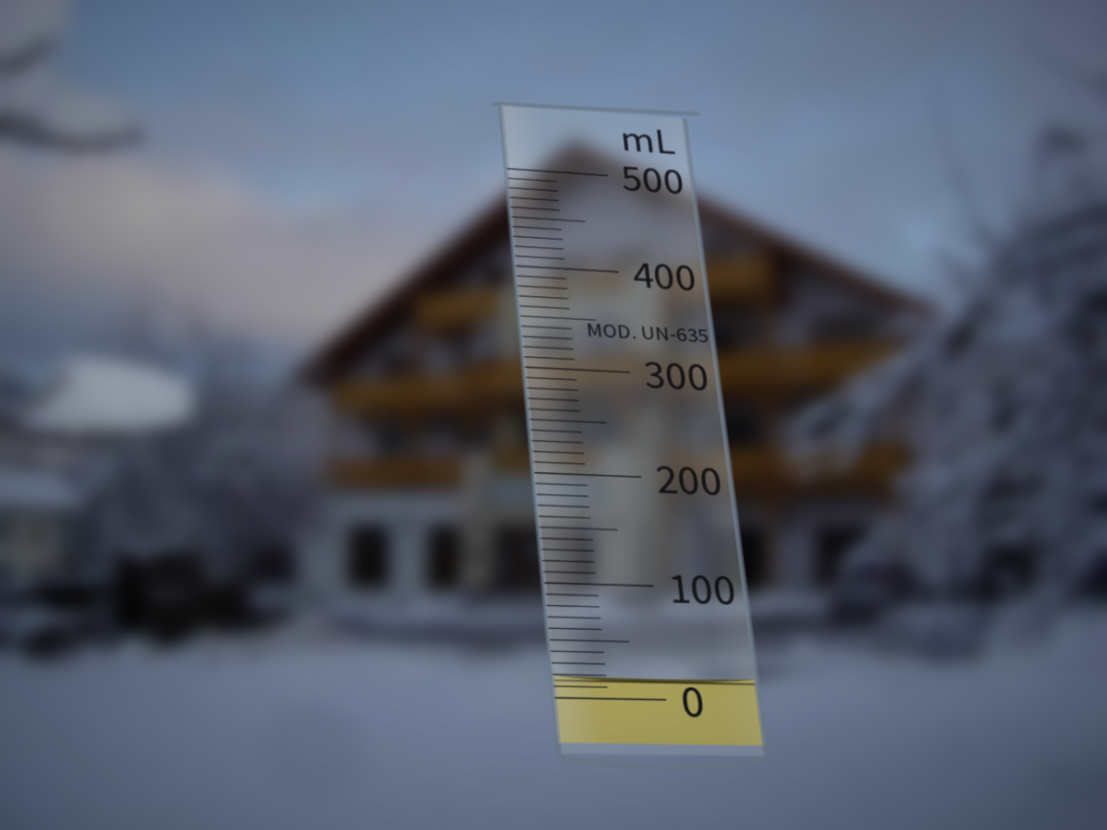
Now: 15,mL
